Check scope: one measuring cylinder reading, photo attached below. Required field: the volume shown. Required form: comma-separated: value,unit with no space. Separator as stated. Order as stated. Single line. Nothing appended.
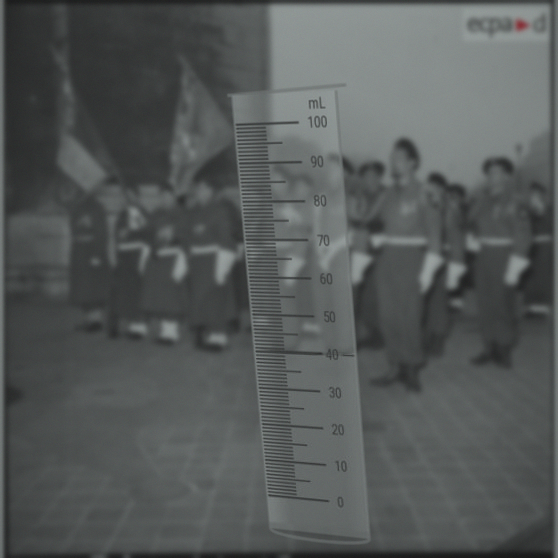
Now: 40,mL
